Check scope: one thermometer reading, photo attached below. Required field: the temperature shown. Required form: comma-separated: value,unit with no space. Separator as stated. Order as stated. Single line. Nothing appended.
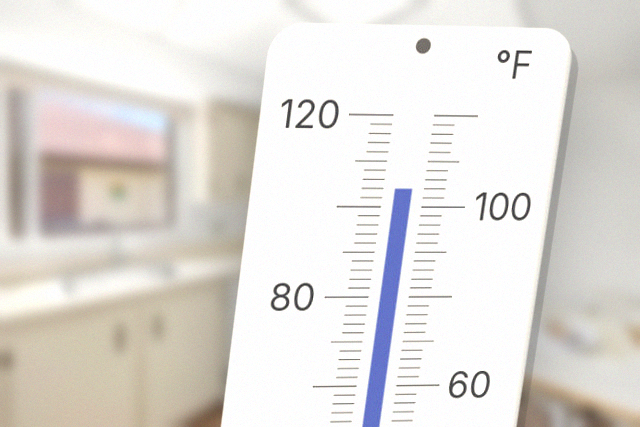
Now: 104,°F
